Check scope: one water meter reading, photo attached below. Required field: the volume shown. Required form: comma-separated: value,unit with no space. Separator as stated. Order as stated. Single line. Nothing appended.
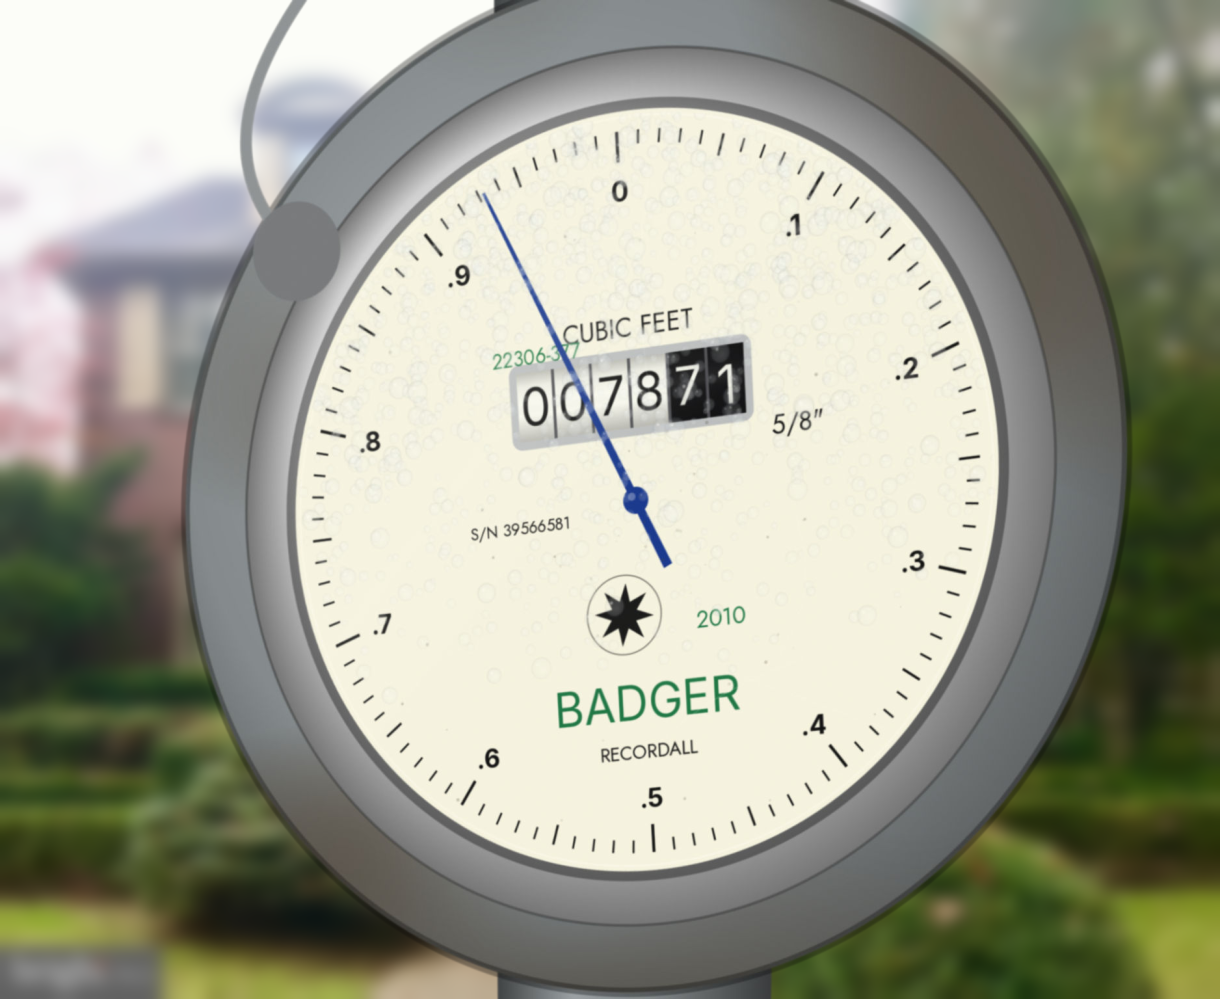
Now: 7870.93,ft³
